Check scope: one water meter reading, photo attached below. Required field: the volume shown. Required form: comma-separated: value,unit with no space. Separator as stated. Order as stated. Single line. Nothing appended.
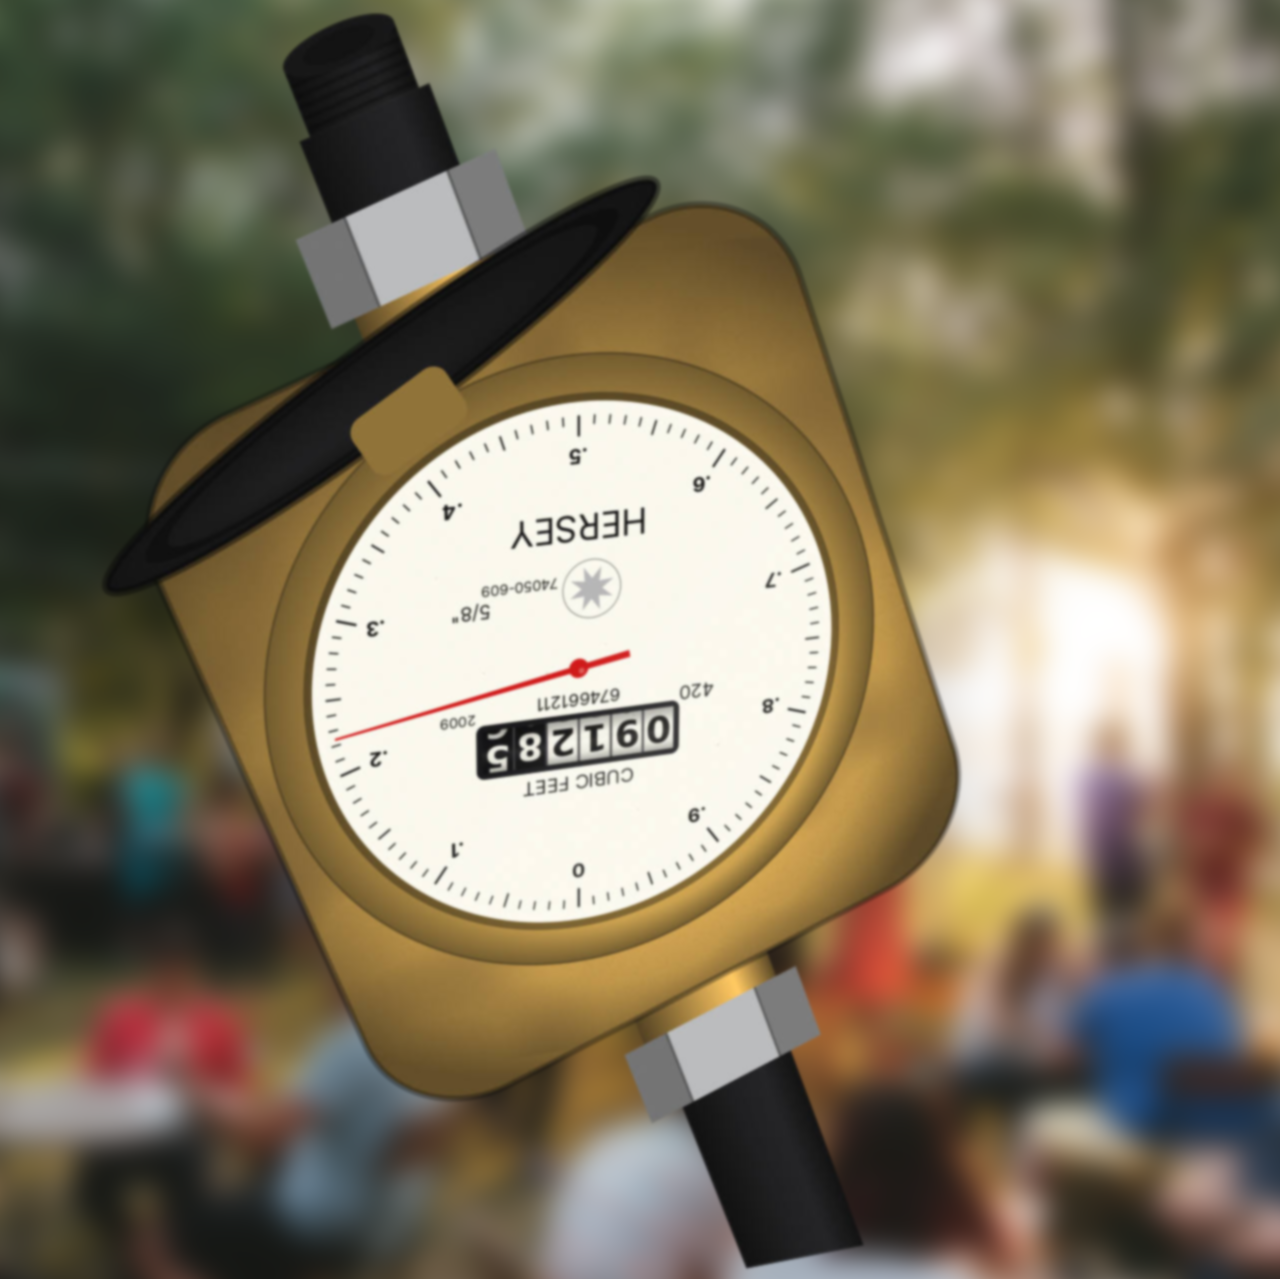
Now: 91285.22,ft³
